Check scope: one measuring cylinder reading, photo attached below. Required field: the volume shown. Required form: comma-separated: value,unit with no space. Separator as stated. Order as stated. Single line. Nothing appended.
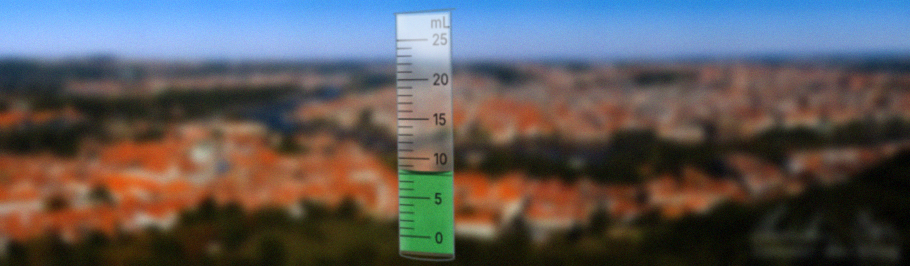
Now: 8,mL
